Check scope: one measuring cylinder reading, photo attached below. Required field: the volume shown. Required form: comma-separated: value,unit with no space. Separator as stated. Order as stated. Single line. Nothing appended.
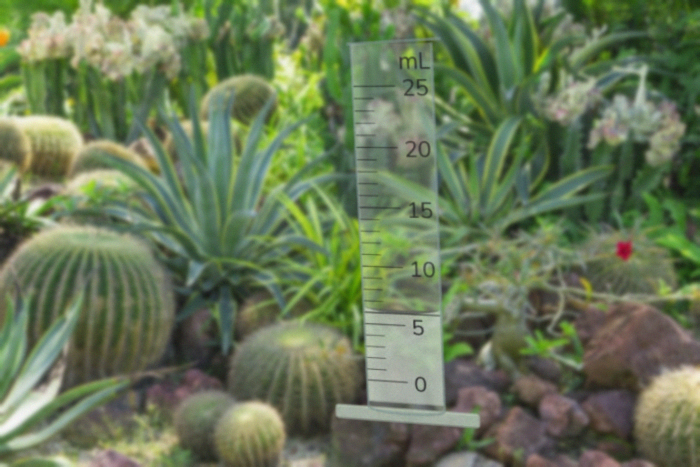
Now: 6,mL
